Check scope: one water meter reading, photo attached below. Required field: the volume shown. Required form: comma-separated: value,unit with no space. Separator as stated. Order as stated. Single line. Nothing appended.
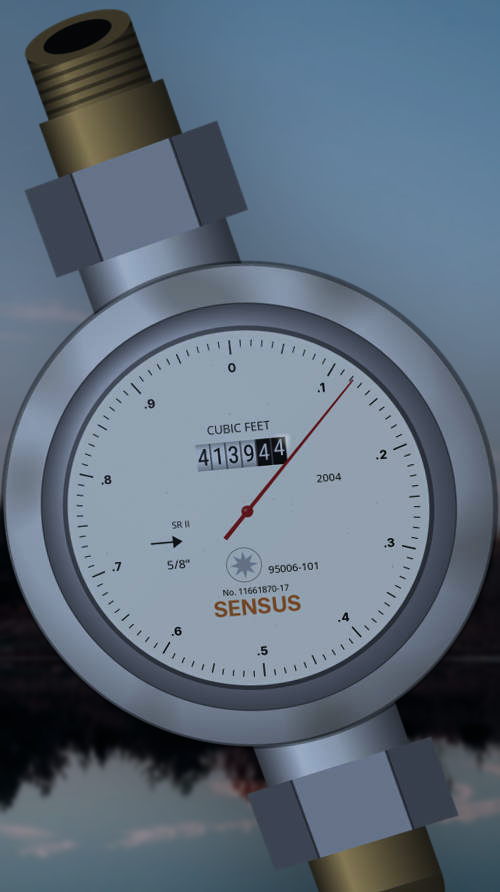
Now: 413944.12,ft³
